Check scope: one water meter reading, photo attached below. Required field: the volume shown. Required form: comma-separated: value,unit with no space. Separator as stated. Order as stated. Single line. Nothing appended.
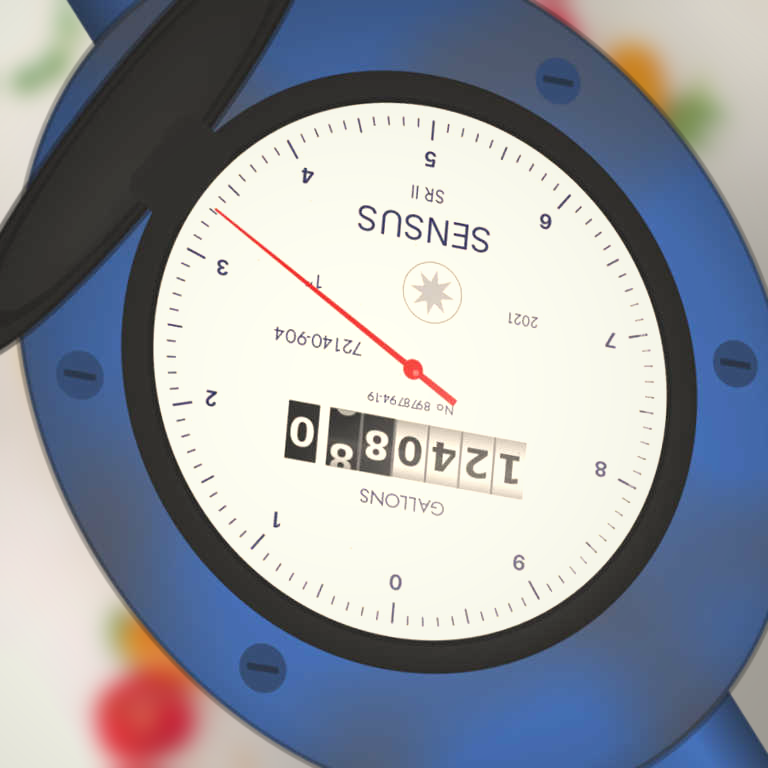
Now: 1240883.3,gal
